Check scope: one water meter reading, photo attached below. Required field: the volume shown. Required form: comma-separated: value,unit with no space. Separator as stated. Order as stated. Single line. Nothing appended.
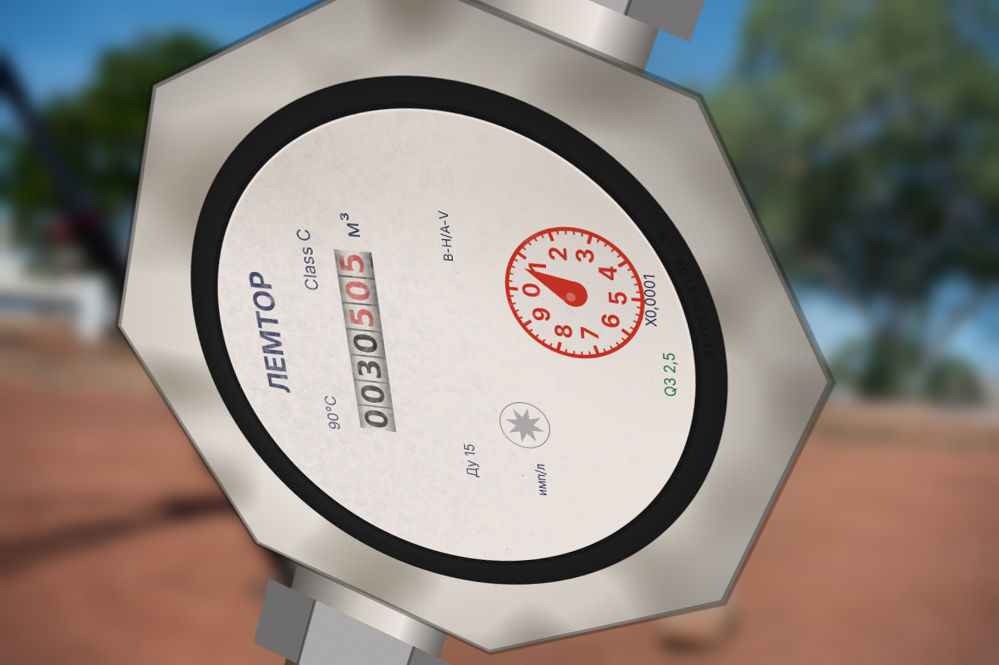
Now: 30.5050,m³
